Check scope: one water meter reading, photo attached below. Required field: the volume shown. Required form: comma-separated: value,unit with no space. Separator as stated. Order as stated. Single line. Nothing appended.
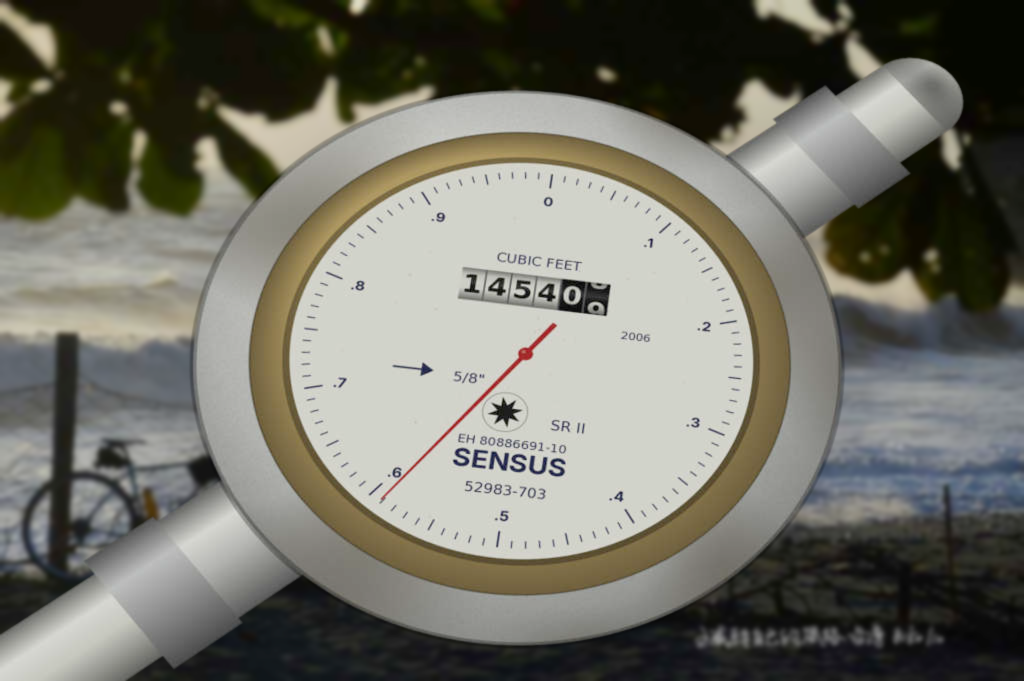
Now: 145408.59,ft³
